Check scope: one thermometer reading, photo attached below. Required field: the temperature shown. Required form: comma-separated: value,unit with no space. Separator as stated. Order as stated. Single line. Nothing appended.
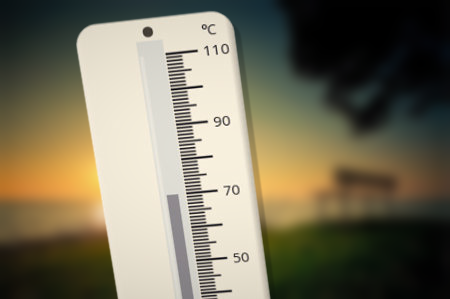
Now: 70,°C
